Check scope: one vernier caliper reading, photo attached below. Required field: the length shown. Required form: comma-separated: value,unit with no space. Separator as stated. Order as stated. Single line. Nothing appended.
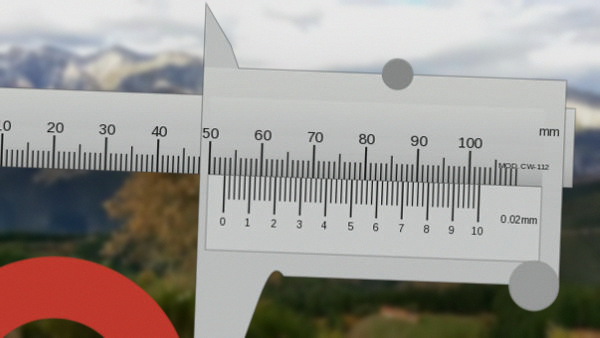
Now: 53.0,mm
